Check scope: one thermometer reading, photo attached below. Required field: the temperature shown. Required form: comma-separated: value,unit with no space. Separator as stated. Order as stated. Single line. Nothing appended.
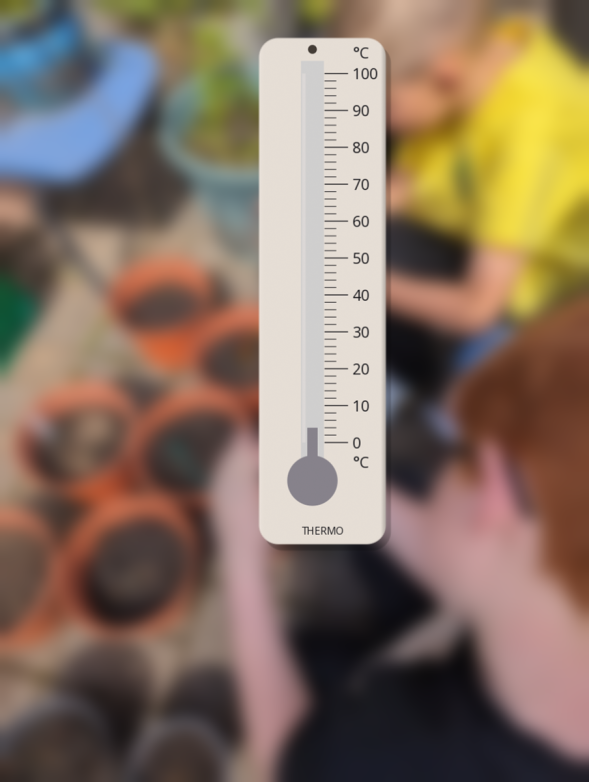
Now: 4,°C
